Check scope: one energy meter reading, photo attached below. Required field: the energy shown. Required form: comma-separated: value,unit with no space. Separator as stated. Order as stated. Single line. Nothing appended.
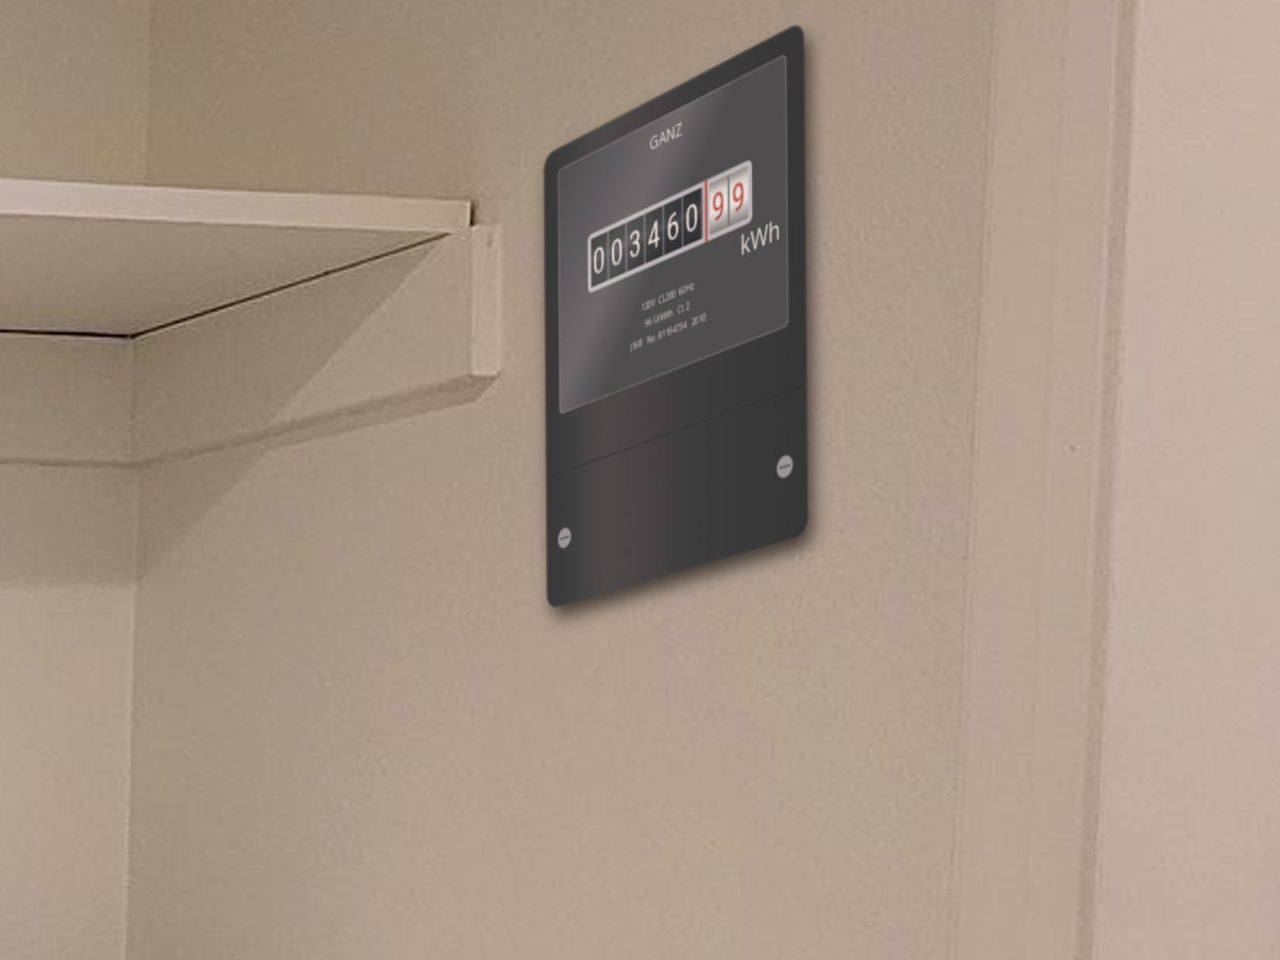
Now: 3460.99,kWh
